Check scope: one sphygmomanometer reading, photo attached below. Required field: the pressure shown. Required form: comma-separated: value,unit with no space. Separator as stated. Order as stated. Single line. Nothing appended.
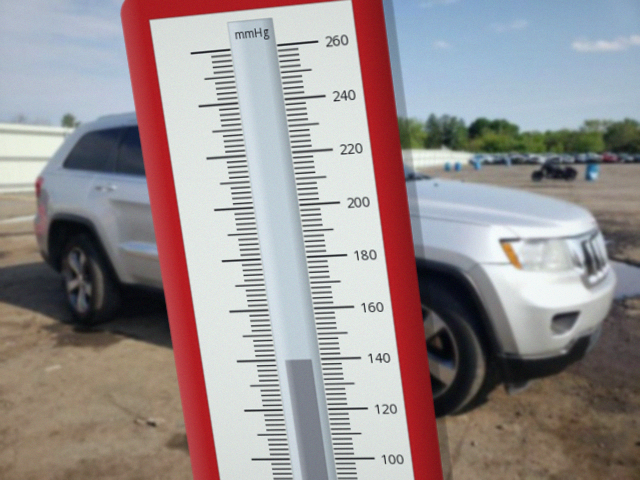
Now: 140,mmHg
